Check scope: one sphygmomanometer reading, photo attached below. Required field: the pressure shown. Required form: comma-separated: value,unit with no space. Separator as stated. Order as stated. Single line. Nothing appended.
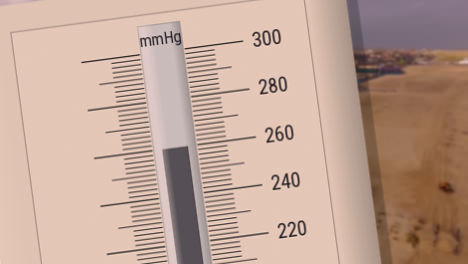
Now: 260,mmHg
